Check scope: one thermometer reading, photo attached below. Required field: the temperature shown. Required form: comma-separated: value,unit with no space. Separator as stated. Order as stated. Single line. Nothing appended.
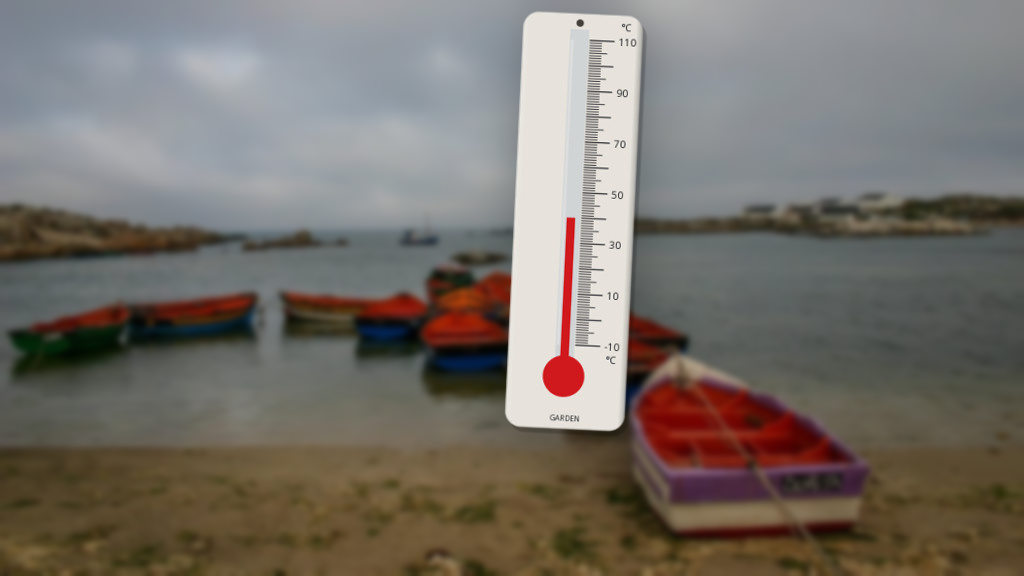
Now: 40,°C
